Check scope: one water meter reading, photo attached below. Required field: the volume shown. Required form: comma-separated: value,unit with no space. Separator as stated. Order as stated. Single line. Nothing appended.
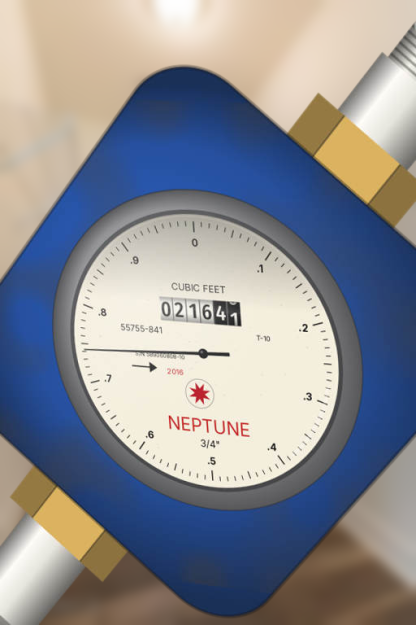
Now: 21640.74,ft³
